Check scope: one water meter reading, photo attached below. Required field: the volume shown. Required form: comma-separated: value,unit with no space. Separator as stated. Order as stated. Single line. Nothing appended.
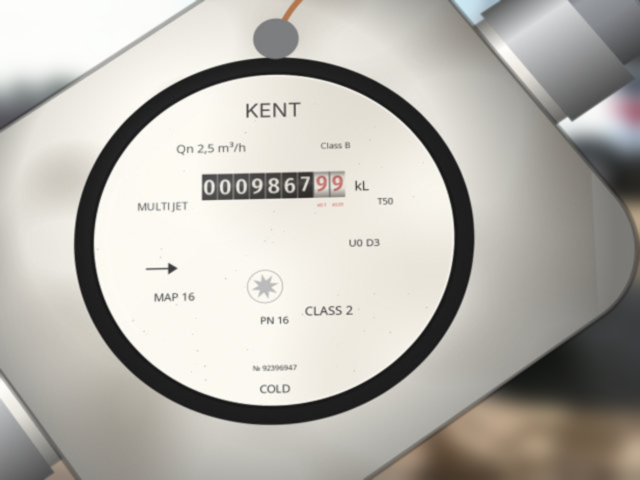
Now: 9867.99,kL
